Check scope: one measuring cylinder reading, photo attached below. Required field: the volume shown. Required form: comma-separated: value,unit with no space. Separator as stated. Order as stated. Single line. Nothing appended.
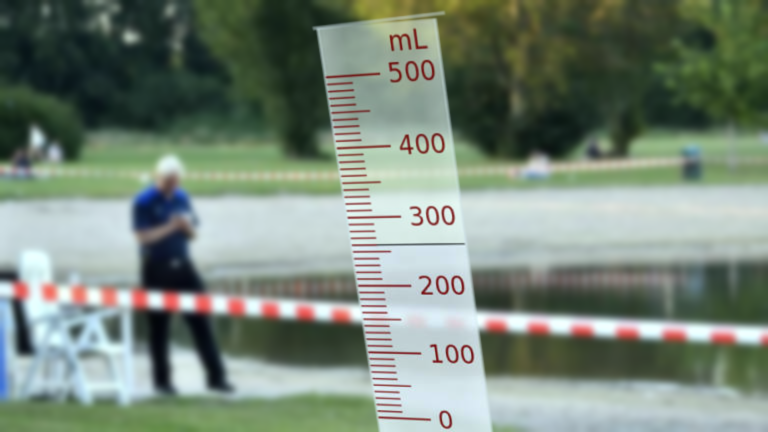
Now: 260,mL
